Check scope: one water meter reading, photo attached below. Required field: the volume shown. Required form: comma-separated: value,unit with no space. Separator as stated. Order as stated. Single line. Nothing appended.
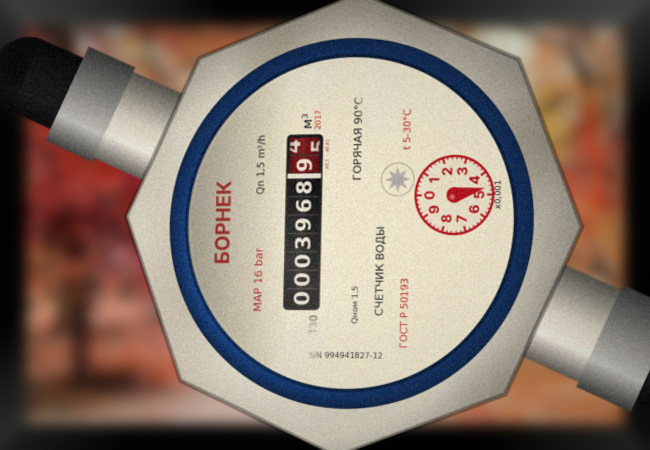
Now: 3968.944,m³
